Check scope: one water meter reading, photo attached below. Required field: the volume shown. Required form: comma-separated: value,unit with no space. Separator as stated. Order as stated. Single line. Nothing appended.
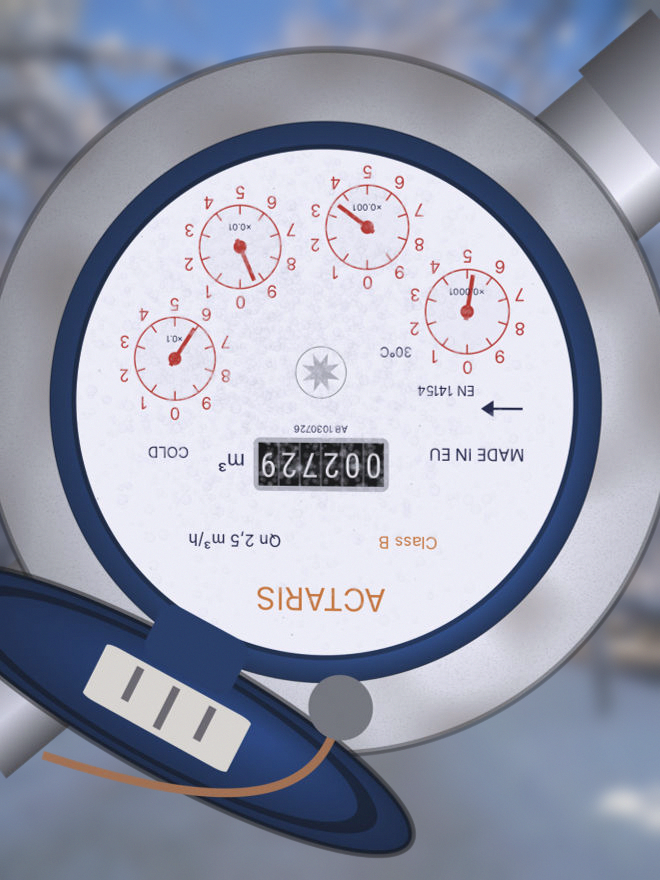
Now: 2729.5935,m³
